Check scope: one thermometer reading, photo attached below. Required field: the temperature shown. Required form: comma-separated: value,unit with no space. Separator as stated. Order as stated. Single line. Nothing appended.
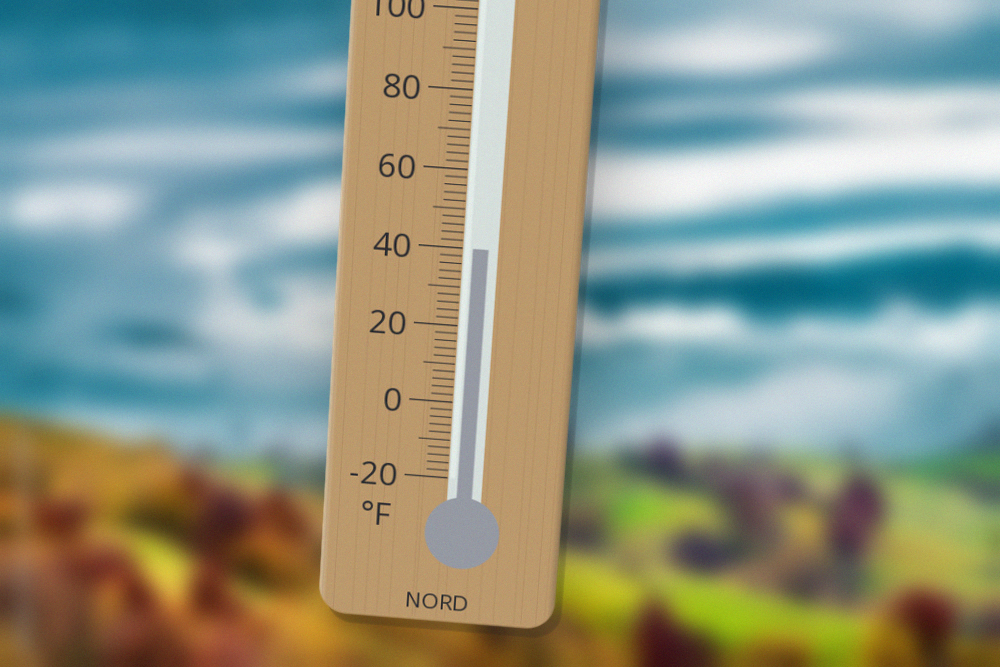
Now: 40,°F
